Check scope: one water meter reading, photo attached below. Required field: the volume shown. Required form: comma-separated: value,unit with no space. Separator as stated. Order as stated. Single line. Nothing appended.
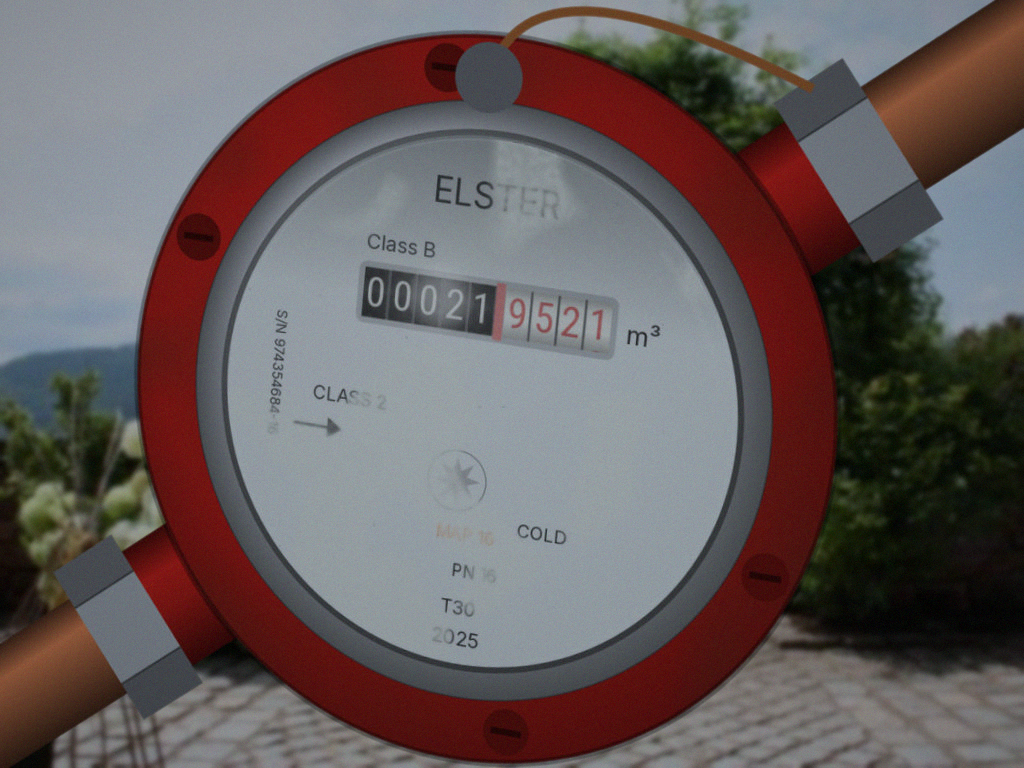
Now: 21.9521,m³
